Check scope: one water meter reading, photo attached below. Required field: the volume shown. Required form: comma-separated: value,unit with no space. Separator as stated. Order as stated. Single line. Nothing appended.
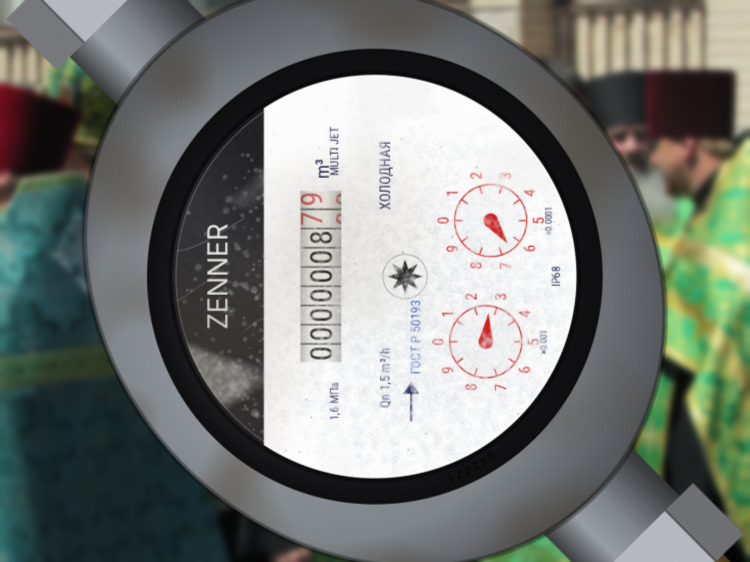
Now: 8.7926,m³
